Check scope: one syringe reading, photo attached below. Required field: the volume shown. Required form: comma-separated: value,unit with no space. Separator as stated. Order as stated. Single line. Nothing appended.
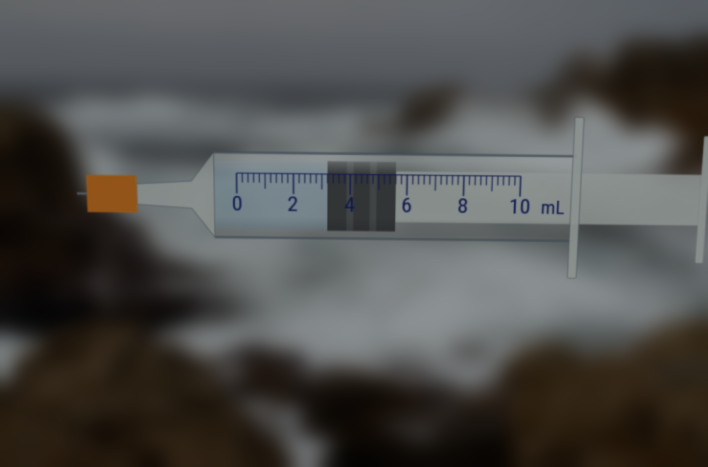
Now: 3.2,mL
